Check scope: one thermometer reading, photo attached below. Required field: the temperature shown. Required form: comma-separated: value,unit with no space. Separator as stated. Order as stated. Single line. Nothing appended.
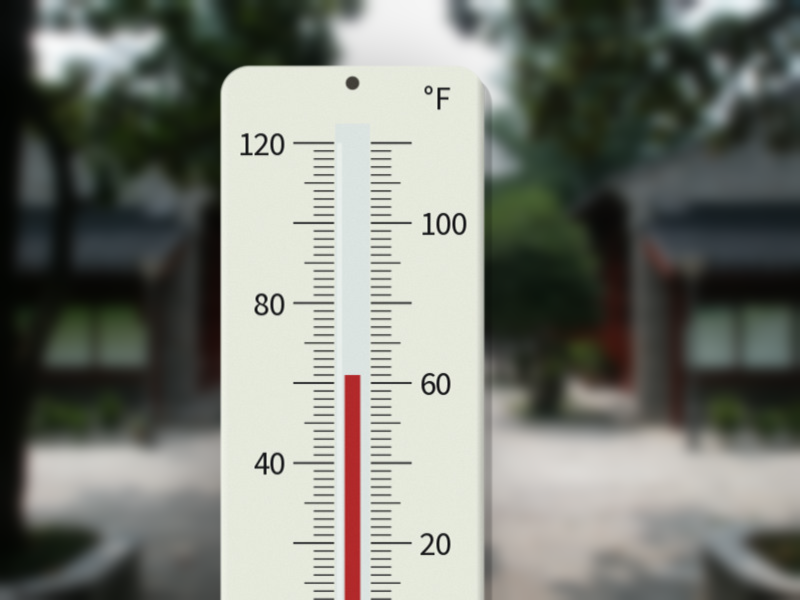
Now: 62,°F
